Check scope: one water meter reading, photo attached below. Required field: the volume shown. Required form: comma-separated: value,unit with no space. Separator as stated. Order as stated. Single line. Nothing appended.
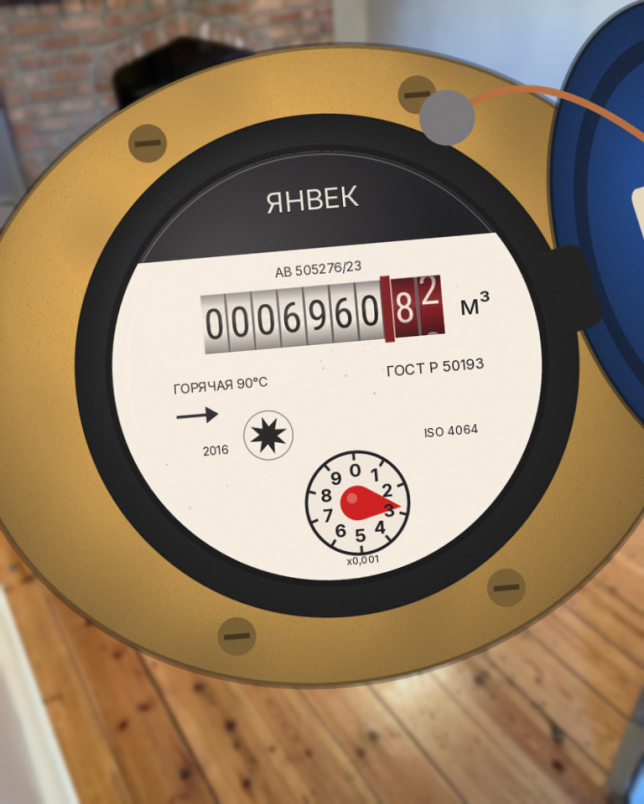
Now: 6960.822,m³
